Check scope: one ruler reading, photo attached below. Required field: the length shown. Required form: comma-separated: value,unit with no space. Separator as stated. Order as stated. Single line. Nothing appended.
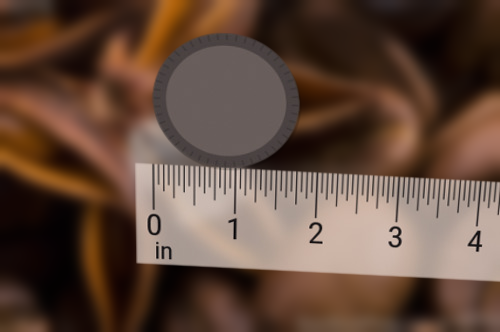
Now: 1.75,in
